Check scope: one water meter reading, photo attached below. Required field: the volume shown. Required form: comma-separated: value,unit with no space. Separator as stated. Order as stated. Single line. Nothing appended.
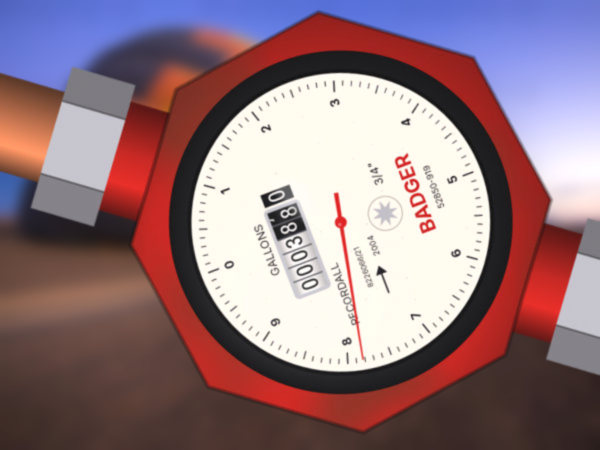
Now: 3877.8,gal
